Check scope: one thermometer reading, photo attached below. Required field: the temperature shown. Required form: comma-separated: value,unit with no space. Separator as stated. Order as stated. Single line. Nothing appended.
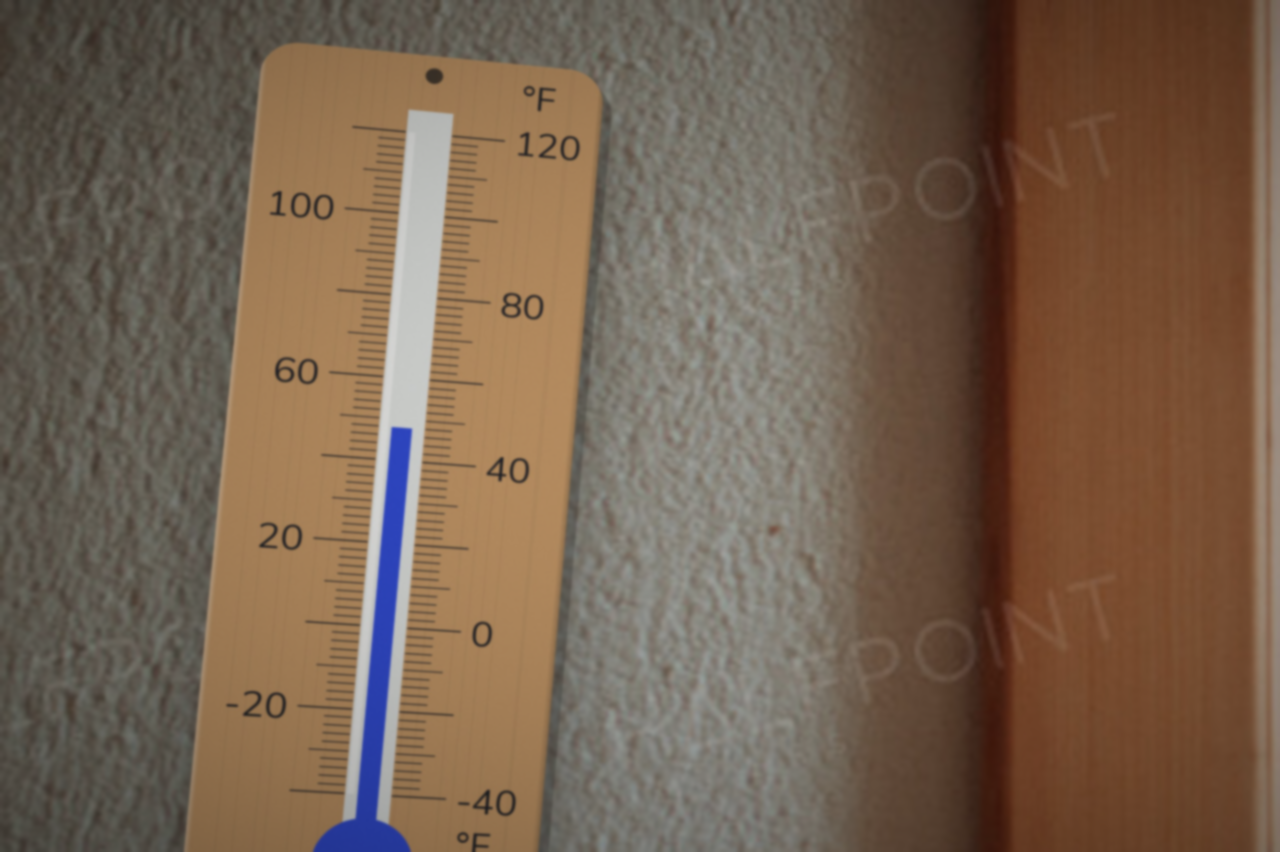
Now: 48,°F
